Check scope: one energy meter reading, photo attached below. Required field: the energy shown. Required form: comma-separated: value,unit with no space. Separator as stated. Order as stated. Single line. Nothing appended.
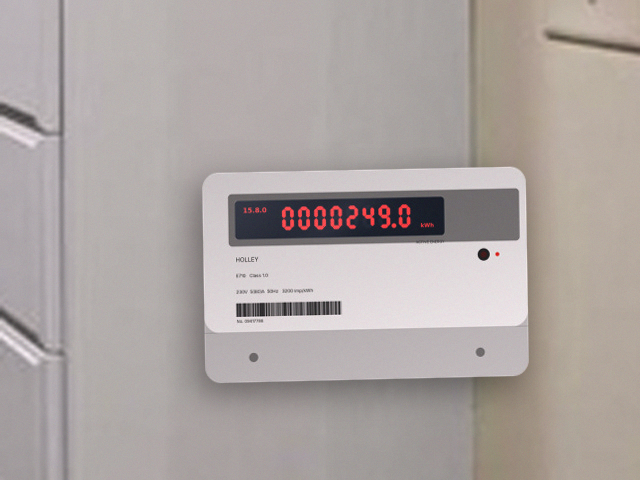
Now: 249.0,kWh
